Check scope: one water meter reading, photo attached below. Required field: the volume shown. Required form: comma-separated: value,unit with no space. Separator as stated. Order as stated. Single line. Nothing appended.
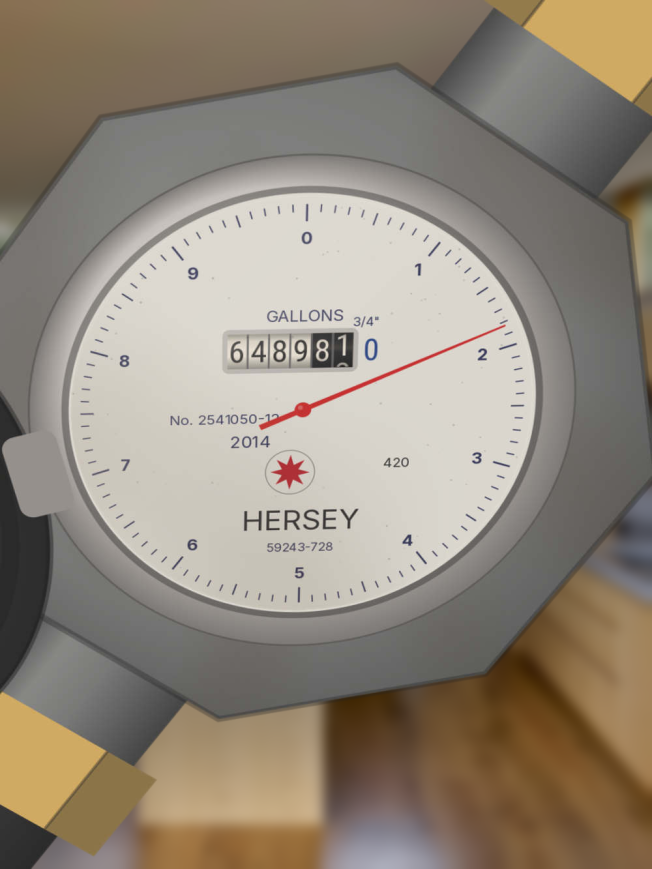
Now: 6489811.8,gal
